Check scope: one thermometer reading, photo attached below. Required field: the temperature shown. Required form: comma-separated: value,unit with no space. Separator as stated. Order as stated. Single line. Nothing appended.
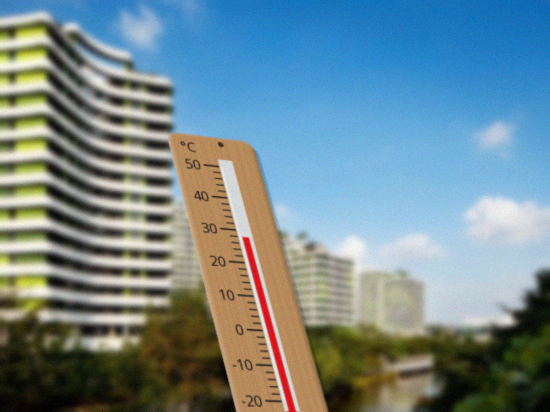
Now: 28,°C
